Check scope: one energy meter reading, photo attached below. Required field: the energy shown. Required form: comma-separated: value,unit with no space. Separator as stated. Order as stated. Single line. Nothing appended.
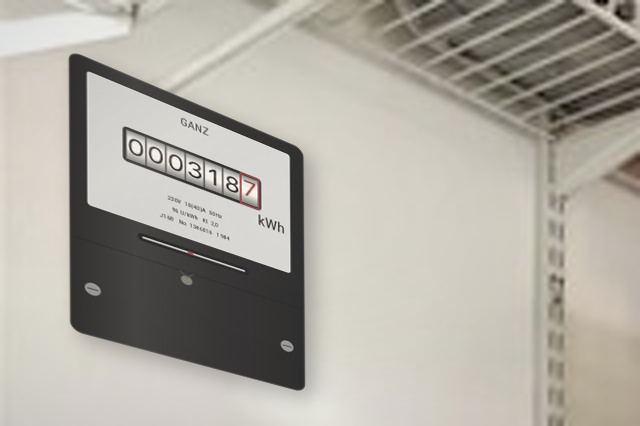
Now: 318.7,kWh
